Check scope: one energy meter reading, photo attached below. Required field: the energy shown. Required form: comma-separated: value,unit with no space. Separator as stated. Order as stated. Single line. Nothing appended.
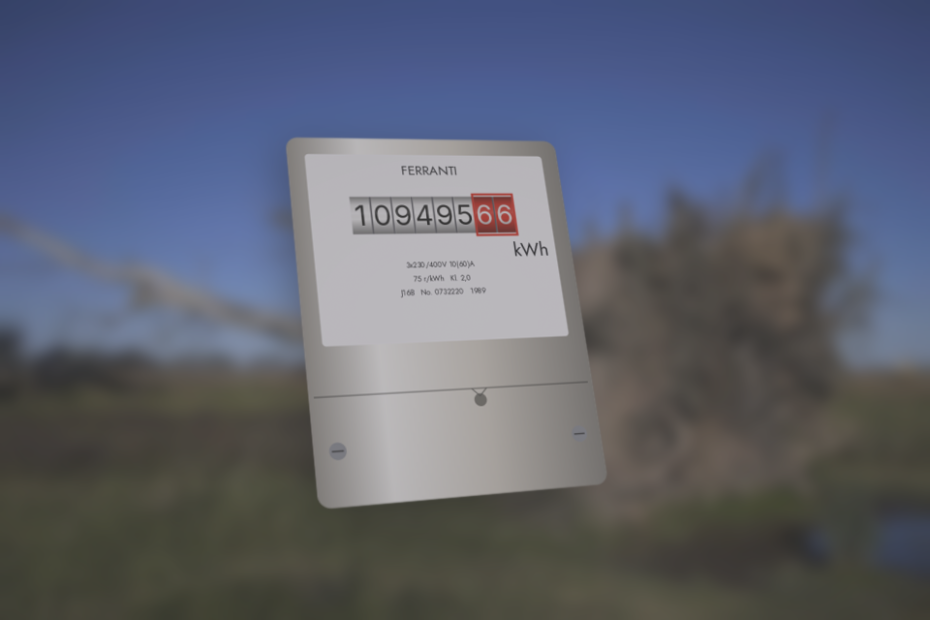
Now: 109495.66,kWh
